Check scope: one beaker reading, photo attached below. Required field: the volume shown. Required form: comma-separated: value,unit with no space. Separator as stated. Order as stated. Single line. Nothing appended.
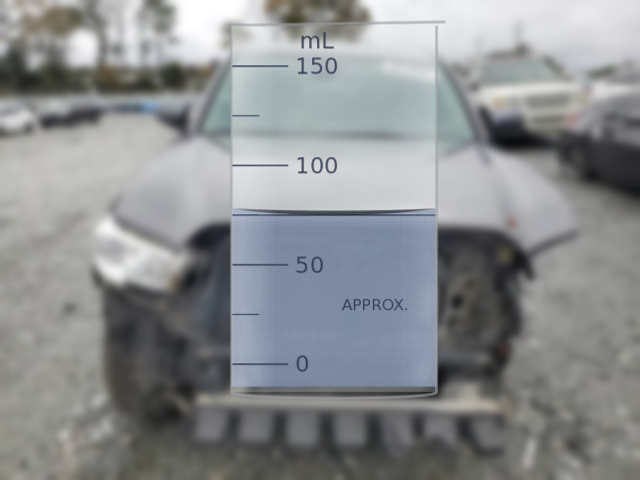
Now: 75,mL
